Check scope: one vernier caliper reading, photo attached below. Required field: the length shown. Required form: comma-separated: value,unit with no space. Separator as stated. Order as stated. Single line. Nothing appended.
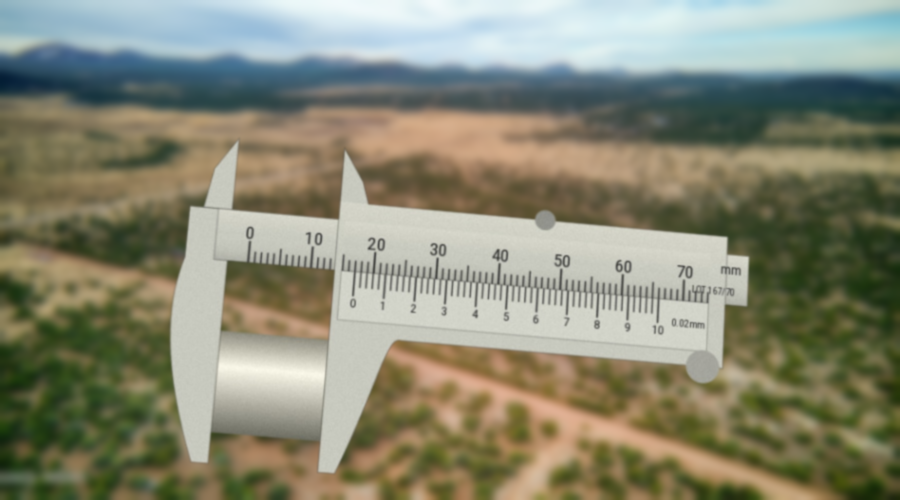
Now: 17.0,mm
